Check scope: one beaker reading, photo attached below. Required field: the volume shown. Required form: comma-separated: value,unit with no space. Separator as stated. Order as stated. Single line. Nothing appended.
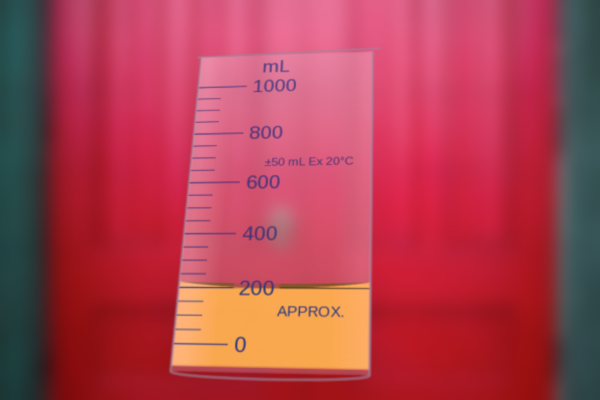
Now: 200,mL
